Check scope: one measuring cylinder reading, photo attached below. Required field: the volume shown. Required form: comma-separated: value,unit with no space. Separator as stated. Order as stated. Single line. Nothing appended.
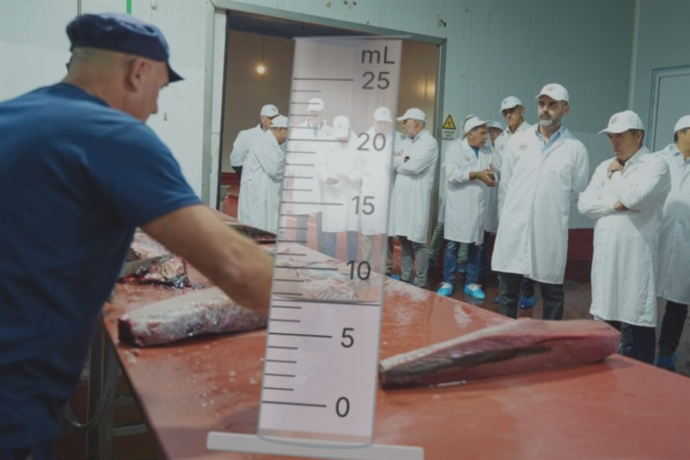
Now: 7.5,mL
